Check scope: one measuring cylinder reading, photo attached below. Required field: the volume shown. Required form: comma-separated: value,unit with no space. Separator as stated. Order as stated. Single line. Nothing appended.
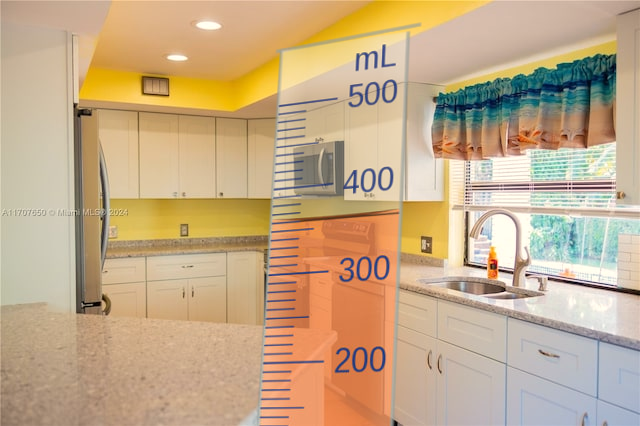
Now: 360,mL
